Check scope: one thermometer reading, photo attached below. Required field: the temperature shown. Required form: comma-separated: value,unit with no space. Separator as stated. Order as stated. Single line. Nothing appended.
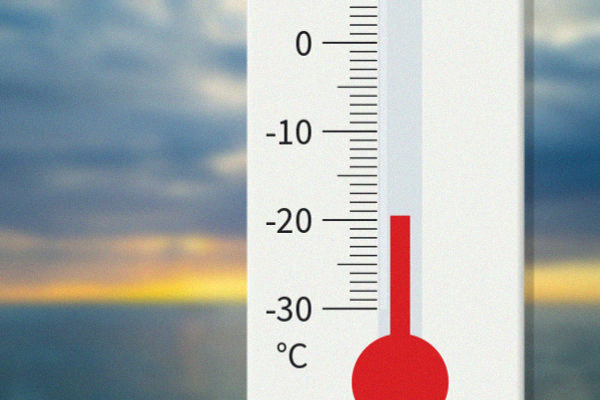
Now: -19.5,°C
